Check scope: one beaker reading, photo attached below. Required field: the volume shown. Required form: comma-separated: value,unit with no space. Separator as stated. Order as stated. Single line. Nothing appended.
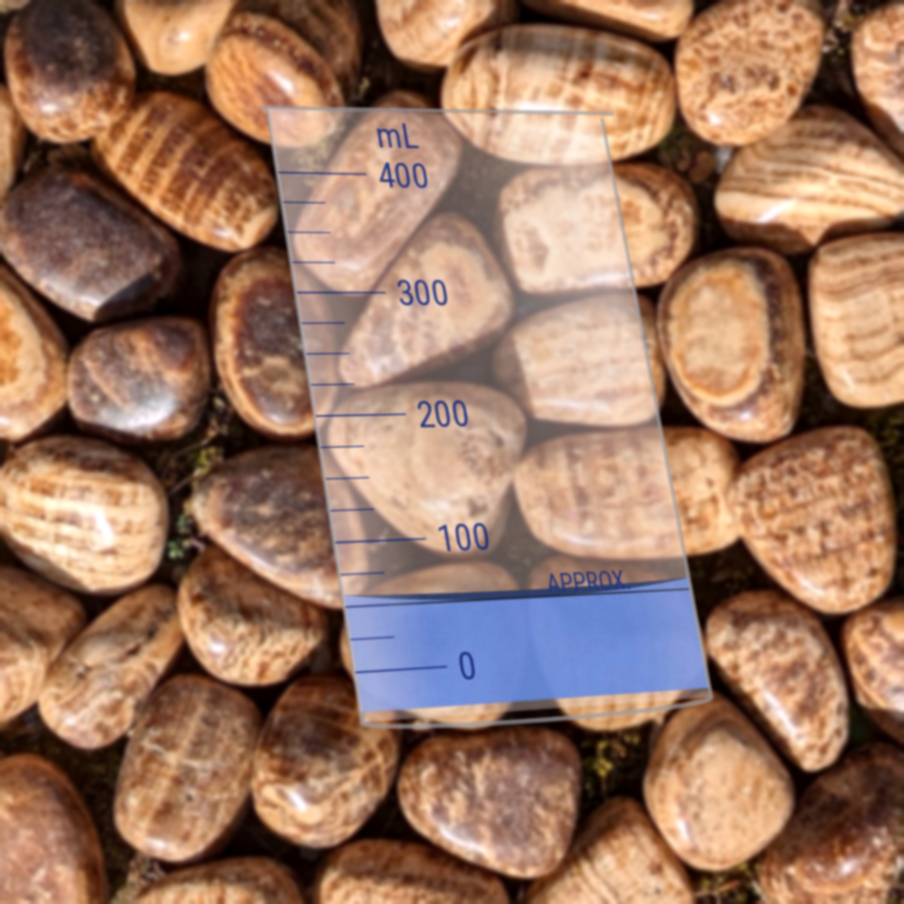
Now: 50,mL
